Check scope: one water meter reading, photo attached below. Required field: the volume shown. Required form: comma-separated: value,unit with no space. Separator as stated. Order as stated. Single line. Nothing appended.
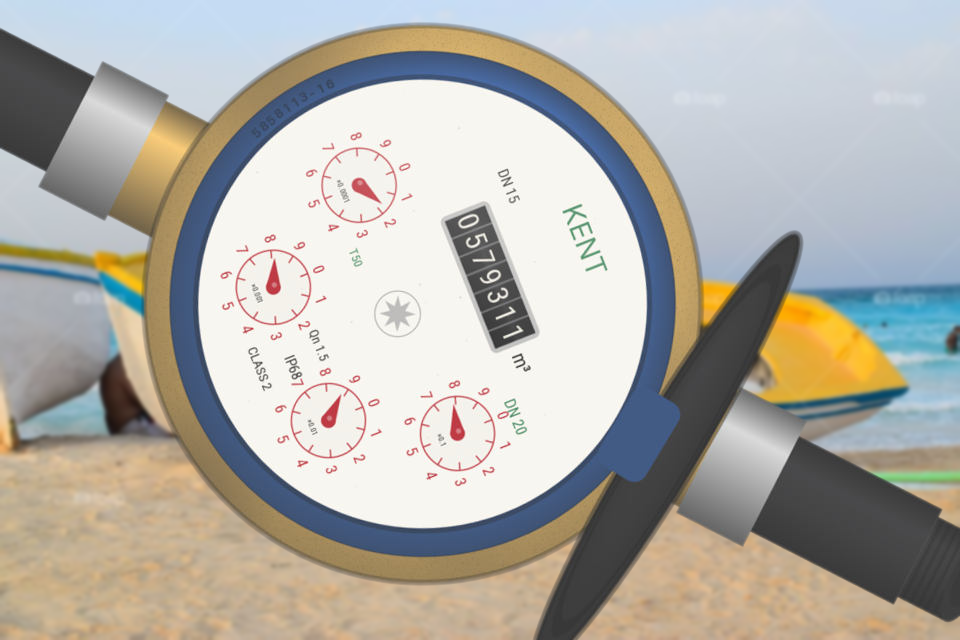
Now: 579311.7881,m³
